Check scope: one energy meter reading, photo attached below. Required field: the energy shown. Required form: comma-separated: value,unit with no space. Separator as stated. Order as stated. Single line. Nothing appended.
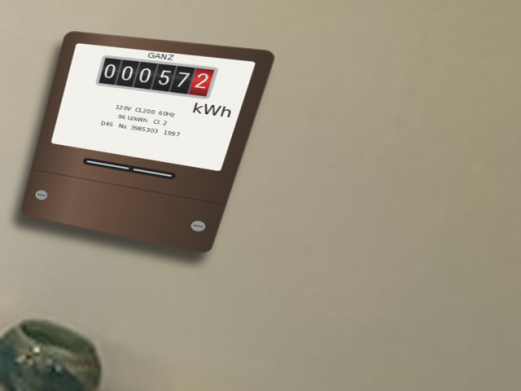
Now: 57.2,kWh
